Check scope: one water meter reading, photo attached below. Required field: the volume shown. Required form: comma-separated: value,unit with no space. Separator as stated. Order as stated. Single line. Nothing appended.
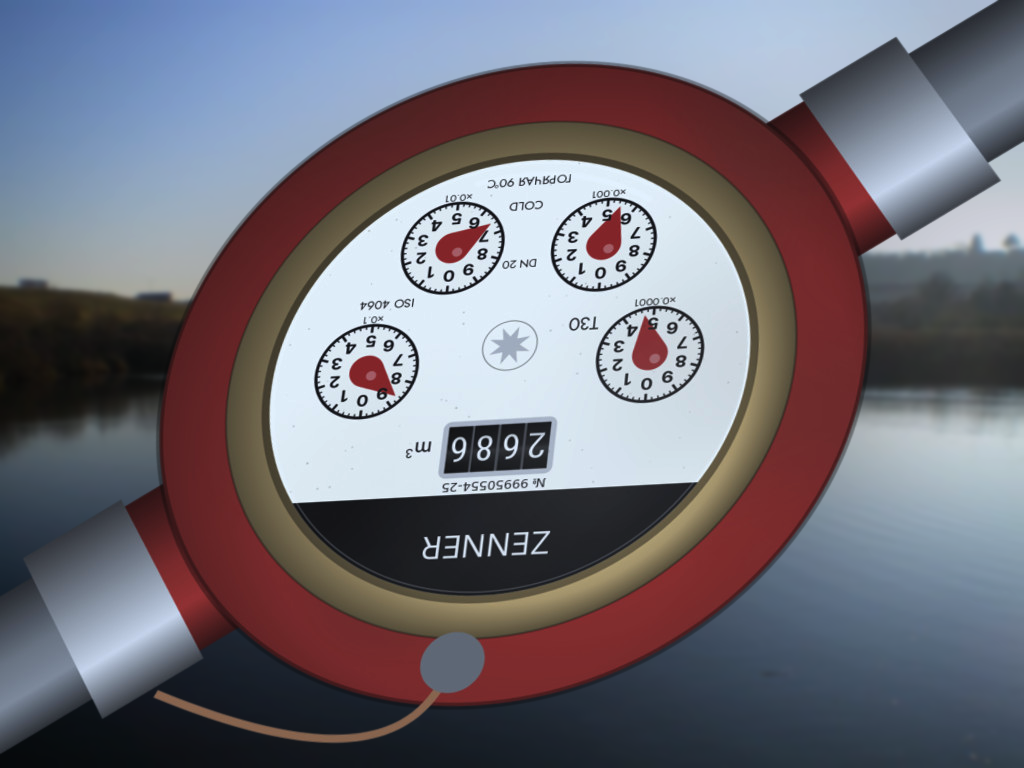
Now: 2686.8654,m³
